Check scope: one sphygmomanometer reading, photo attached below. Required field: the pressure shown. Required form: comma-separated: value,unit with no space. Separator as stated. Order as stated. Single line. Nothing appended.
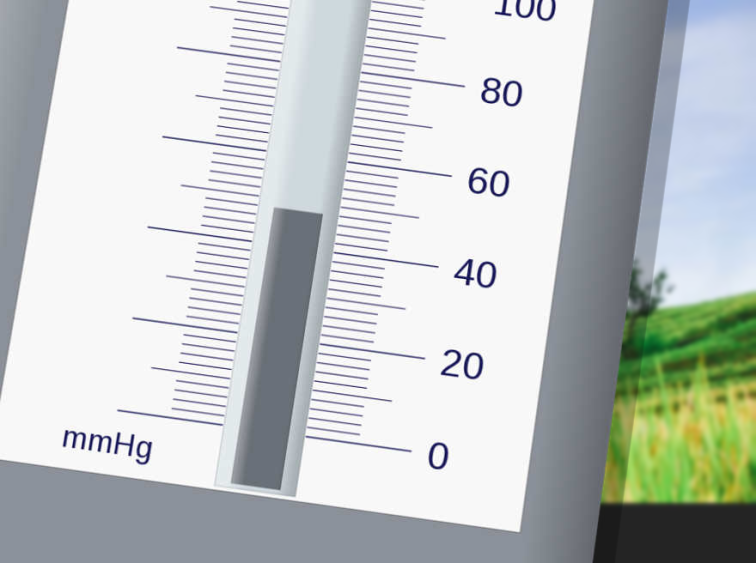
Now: 48,mmHg
